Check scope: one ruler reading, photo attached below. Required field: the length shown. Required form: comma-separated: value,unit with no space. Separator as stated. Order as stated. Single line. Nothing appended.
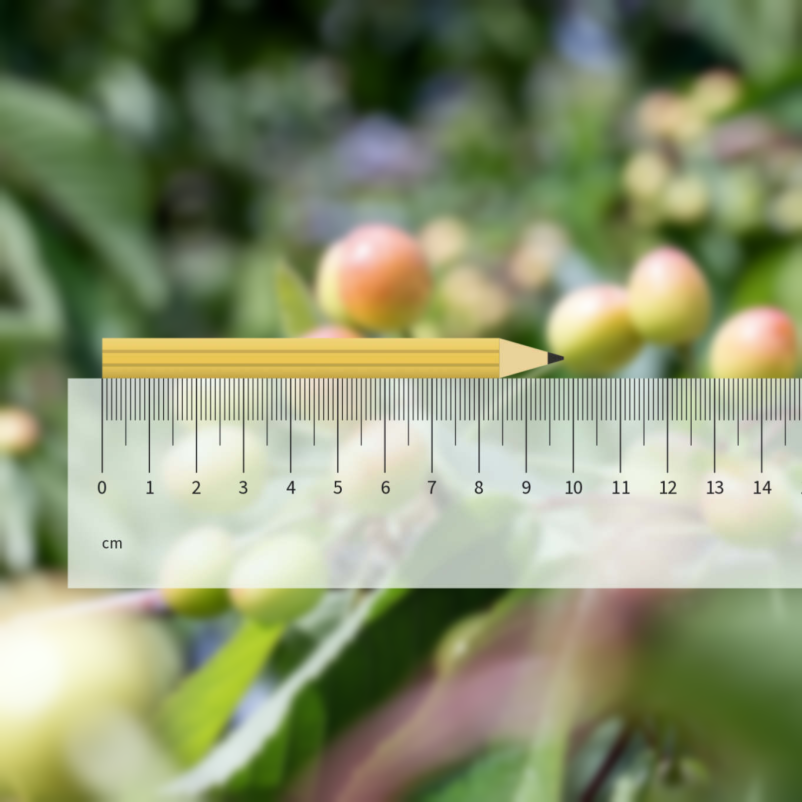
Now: 9.8,cm
